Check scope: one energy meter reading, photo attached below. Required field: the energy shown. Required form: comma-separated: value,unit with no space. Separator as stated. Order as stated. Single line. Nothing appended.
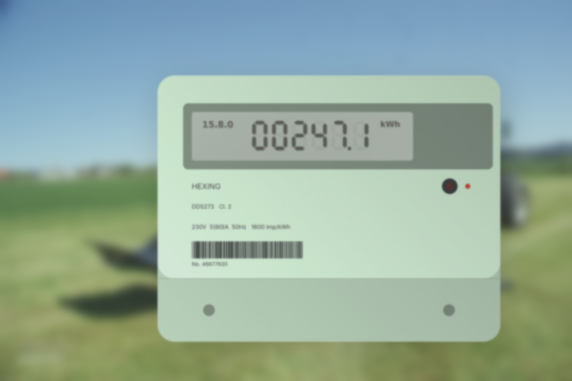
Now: 247.1,kWh
